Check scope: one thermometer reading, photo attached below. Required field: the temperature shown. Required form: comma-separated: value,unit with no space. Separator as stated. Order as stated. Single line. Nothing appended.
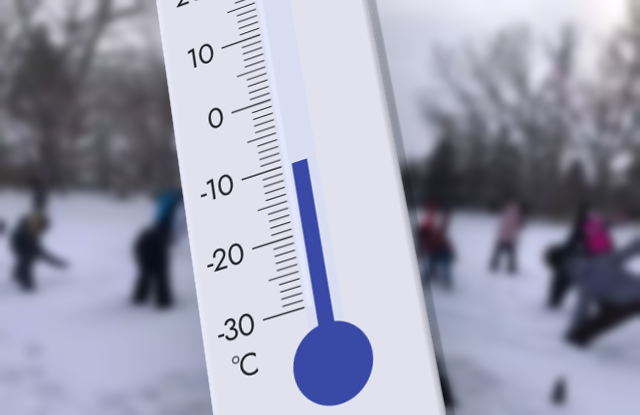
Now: -10,°C
